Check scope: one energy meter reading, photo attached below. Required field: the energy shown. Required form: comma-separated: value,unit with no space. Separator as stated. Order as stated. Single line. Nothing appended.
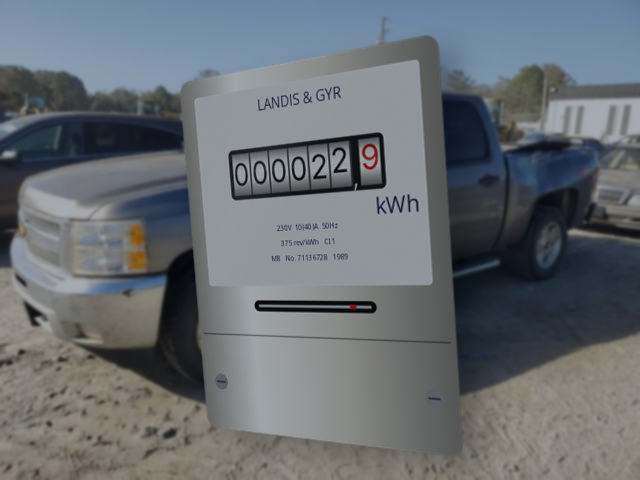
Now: 22.9,kWh
